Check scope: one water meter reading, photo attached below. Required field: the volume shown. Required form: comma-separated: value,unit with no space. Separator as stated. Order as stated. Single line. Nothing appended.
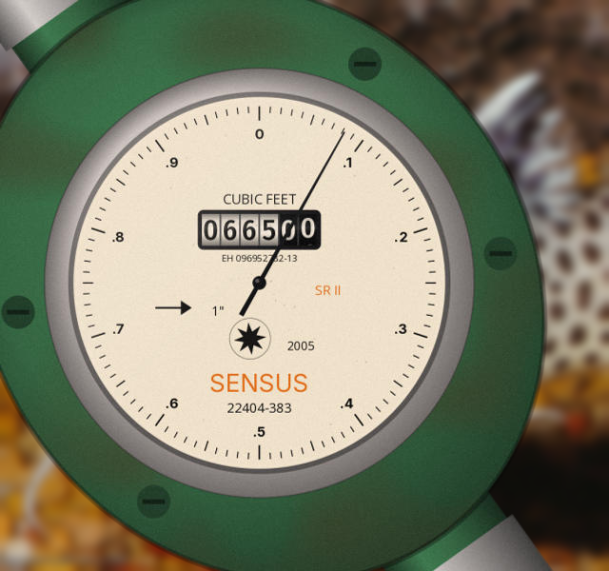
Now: 66500.08,ft³
